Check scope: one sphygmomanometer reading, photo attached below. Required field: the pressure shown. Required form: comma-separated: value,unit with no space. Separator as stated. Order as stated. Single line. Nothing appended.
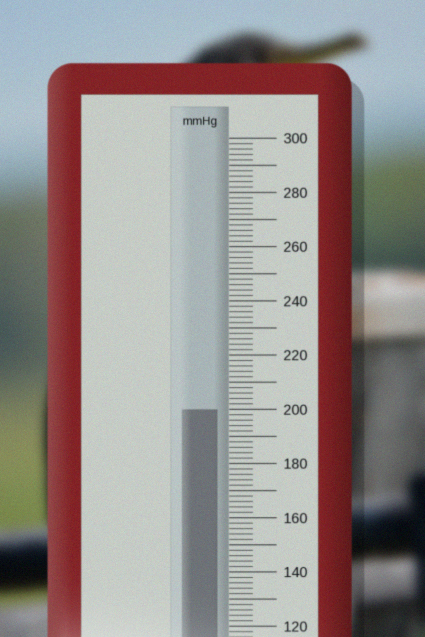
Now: 200,mmHg
